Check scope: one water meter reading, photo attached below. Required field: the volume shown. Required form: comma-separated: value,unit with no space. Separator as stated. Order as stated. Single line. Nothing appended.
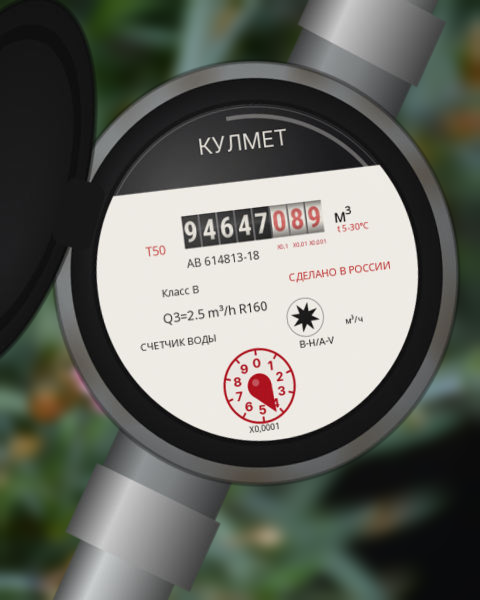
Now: 94647.0894,m³
